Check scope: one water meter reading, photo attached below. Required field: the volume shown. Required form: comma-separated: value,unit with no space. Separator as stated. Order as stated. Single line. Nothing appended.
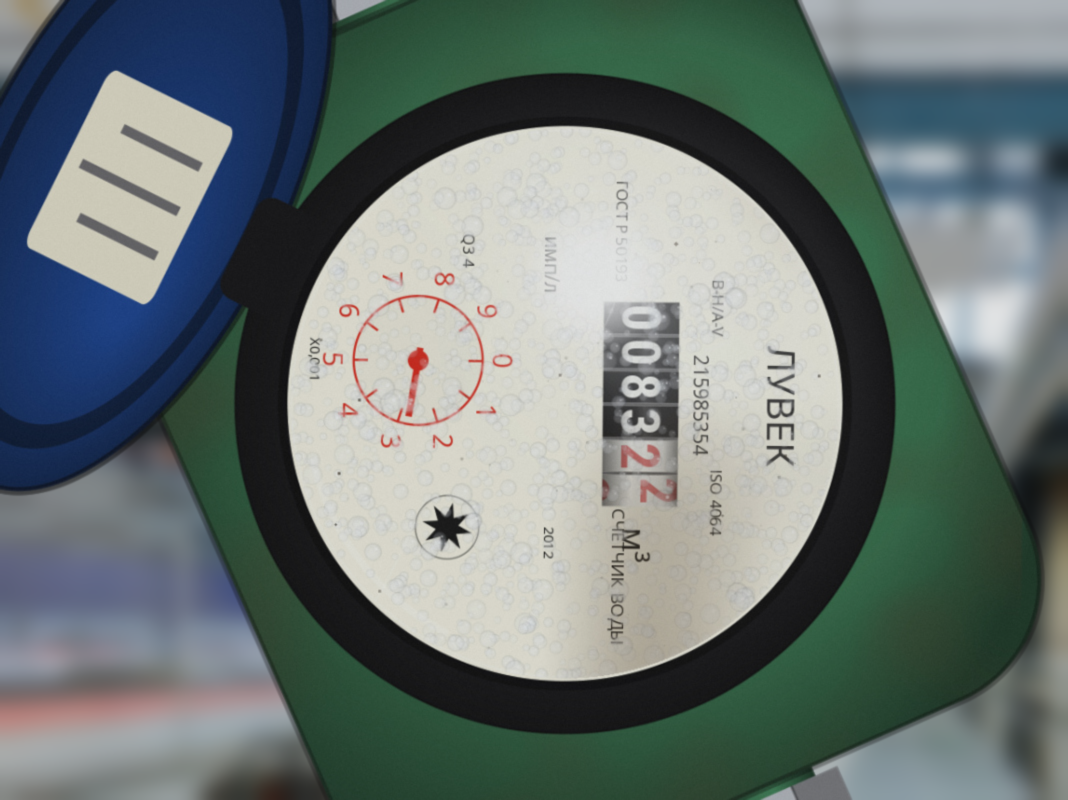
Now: 83.222,m³
